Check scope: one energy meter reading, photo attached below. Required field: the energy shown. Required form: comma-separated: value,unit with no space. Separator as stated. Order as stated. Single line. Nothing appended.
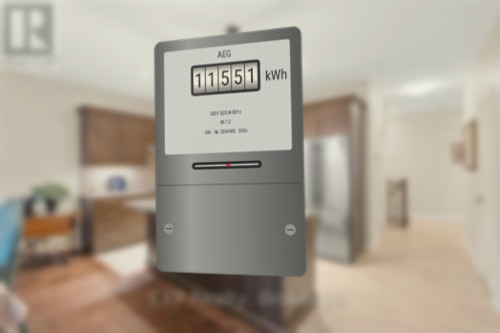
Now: 11551,kWh
